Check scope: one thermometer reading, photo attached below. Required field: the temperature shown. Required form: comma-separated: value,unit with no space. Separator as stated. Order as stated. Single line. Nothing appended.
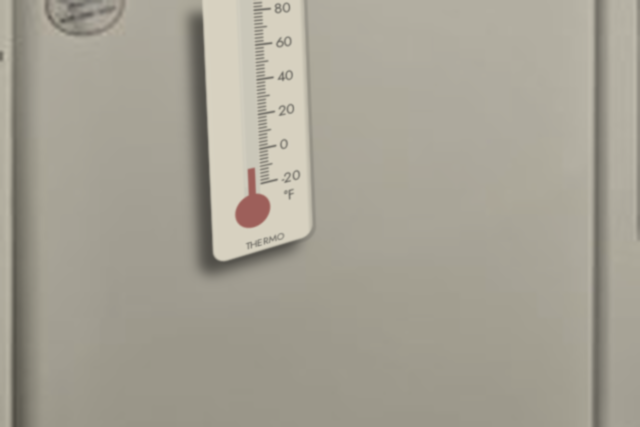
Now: -10,°F
